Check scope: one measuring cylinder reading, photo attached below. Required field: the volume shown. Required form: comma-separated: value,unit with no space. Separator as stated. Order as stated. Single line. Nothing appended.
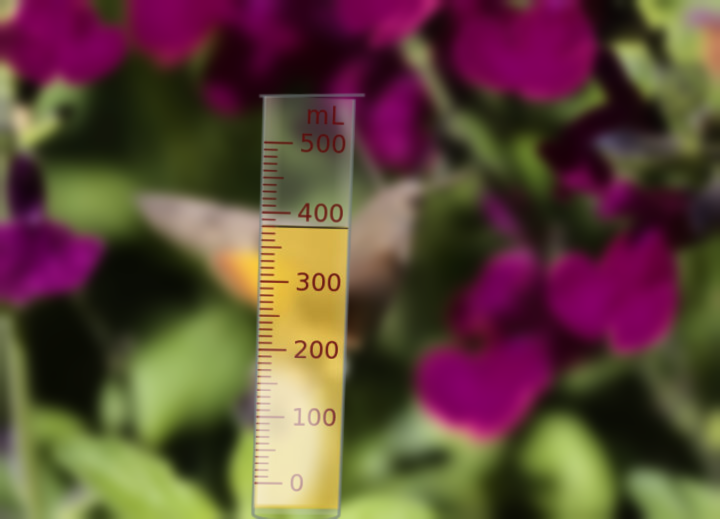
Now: 380,mL
